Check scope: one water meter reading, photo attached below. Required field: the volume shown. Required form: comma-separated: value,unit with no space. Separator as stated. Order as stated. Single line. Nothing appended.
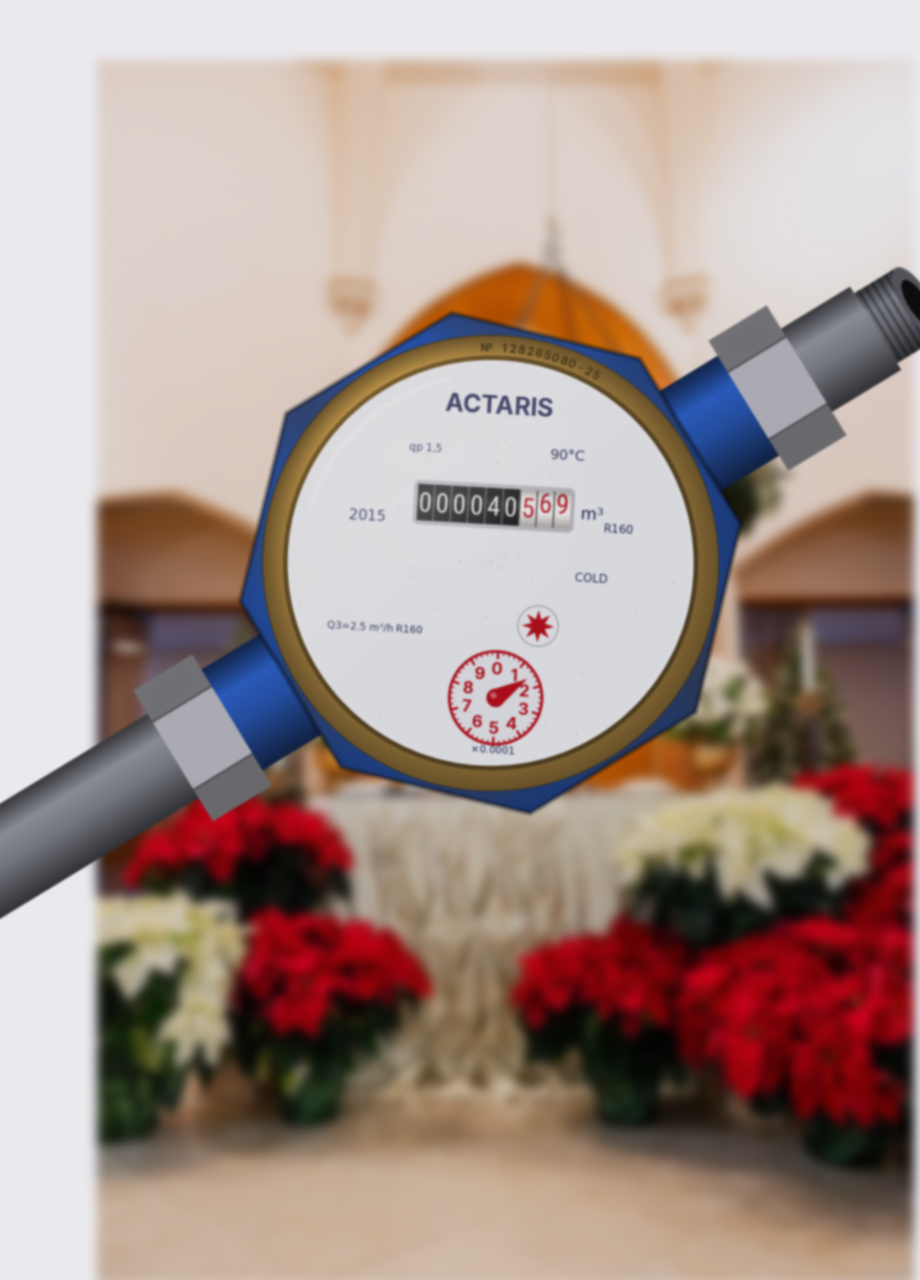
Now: 40.5691,m³
